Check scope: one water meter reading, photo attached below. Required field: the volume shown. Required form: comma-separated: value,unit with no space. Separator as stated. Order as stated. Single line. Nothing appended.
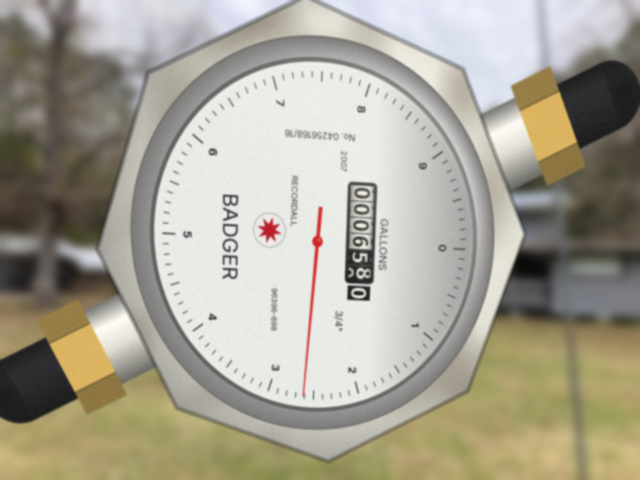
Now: 6582.6,gal
